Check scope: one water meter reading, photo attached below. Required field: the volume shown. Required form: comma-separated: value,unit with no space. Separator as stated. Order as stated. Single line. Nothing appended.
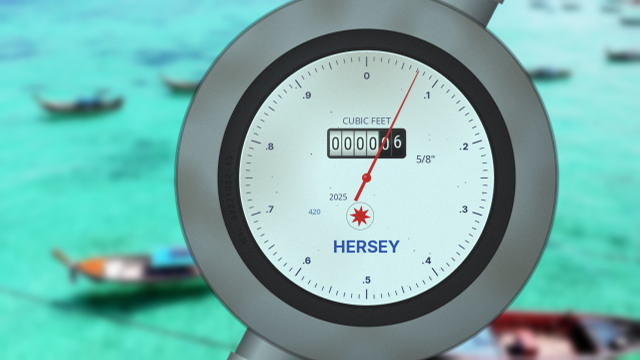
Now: 6.07,ft³
